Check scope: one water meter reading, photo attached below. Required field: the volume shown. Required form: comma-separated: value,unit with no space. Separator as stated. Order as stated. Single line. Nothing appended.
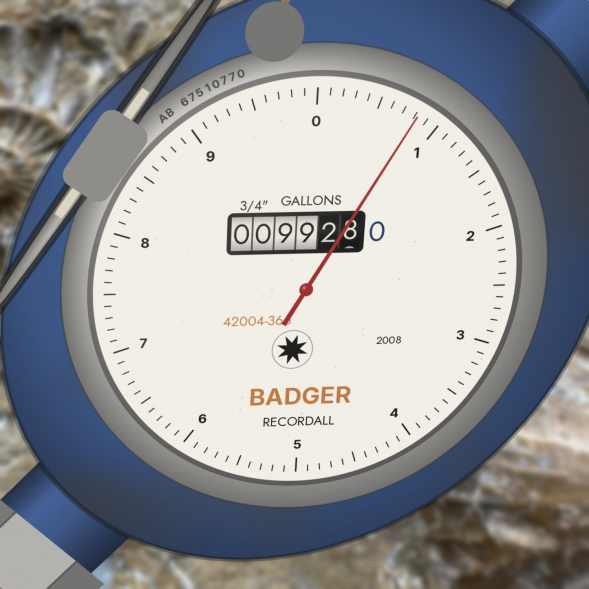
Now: 99280.8,gal
